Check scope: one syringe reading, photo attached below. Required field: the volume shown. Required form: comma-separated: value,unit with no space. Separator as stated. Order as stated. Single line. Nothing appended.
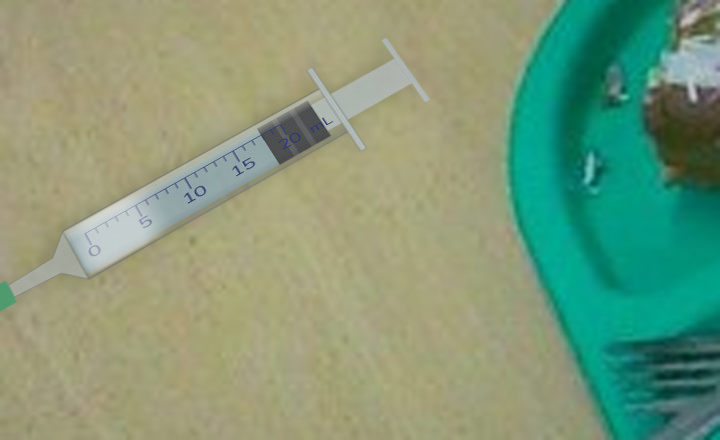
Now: 18,mL
